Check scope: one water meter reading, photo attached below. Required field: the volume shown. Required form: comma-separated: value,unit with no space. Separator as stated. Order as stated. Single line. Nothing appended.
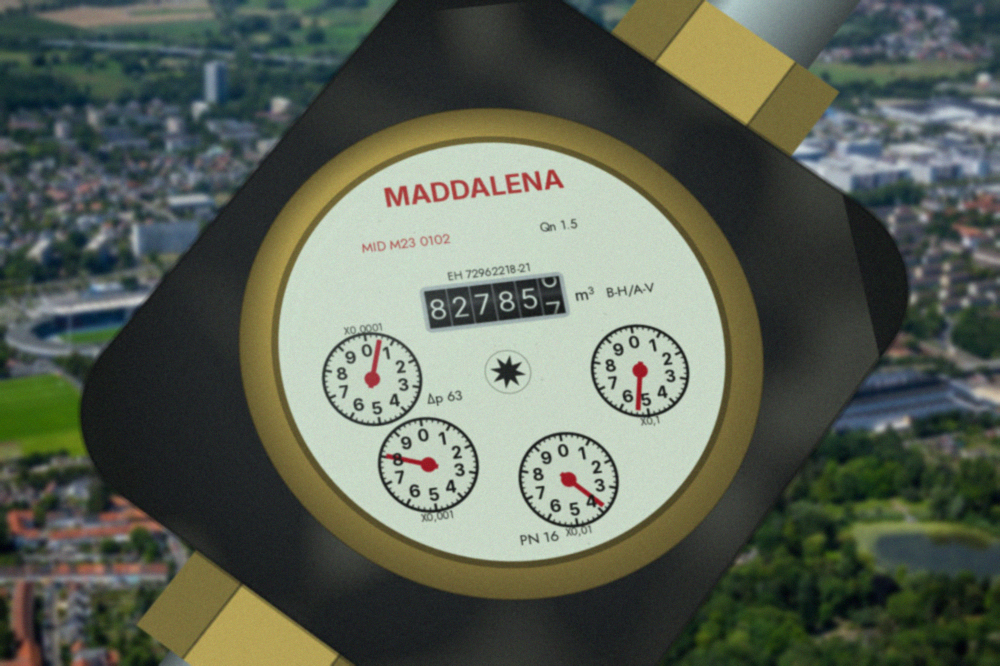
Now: 827856.5380,m³
